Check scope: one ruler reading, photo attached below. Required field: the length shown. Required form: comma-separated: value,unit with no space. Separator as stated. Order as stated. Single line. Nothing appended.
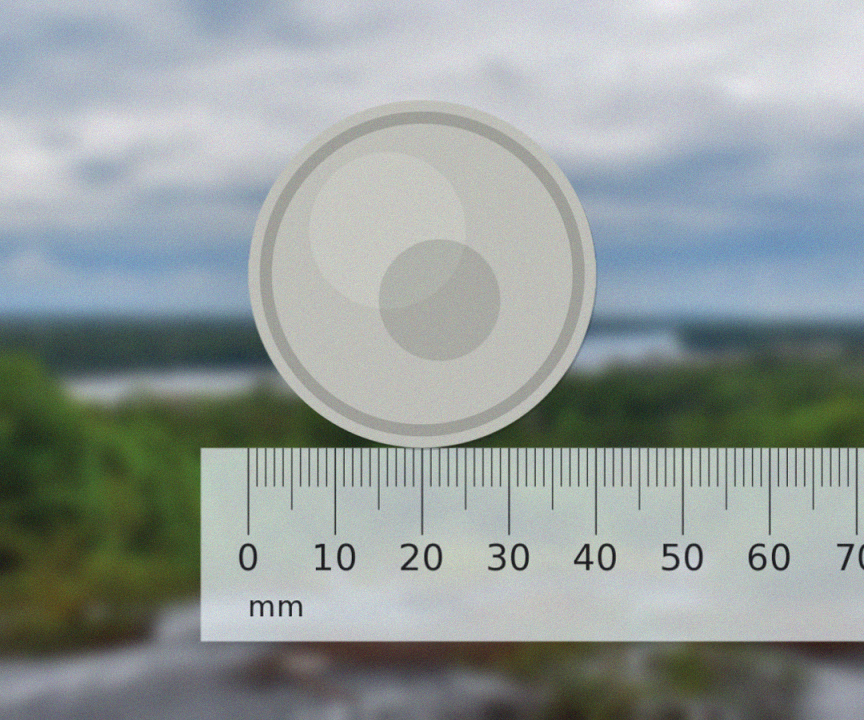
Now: 40,mm
